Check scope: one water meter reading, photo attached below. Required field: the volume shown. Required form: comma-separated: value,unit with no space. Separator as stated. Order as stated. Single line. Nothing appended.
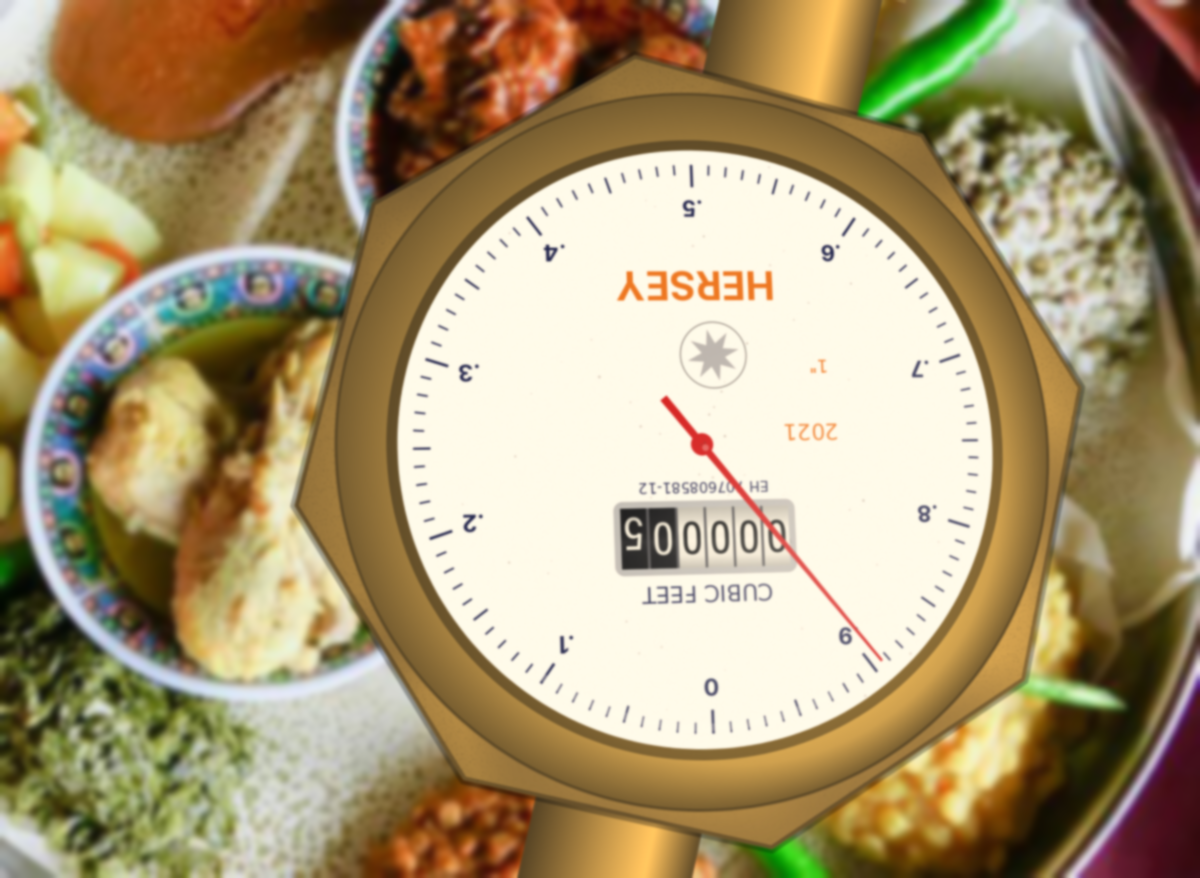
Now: 4.89,ft³
